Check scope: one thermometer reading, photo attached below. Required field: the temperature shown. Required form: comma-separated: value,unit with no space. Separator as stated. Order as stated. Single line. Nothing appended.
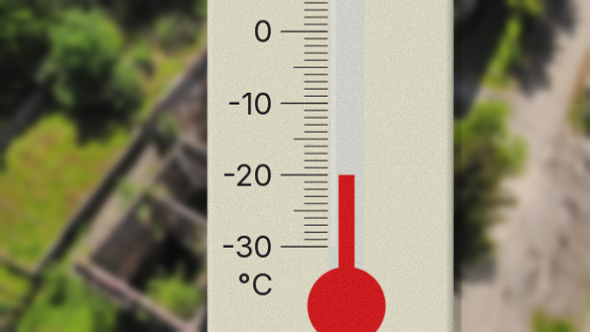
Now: -20,°C
